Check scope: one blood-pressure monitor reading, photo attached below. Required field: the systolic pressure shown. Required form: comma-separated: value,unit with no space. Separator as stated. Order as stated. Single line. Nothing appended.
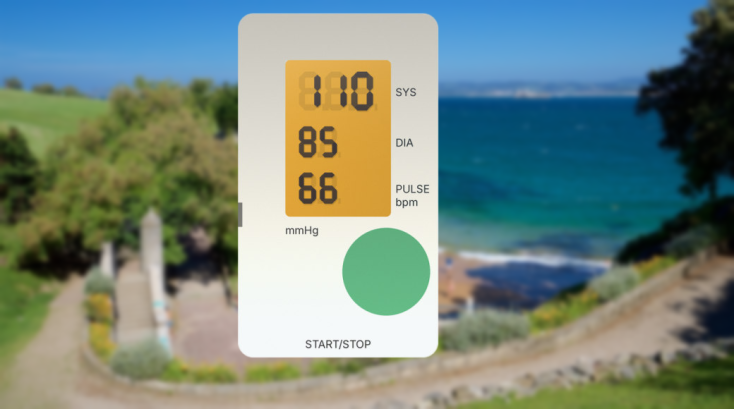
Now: 110,mmHg
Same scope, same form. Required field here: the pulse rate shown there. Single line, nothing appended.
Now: 66,bpm
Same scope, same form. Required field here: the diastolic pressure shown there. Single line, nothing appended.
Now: 85,mmHg
